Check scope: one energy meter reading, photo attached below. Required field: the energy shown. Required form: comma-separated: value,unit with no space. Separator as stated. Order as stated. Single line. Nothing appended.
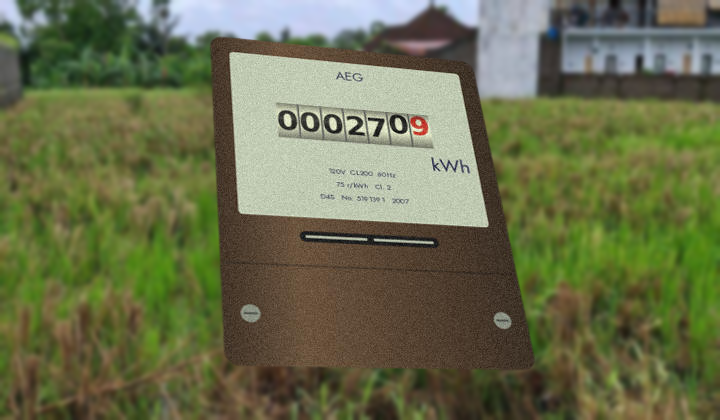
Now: 270.9,kWh
